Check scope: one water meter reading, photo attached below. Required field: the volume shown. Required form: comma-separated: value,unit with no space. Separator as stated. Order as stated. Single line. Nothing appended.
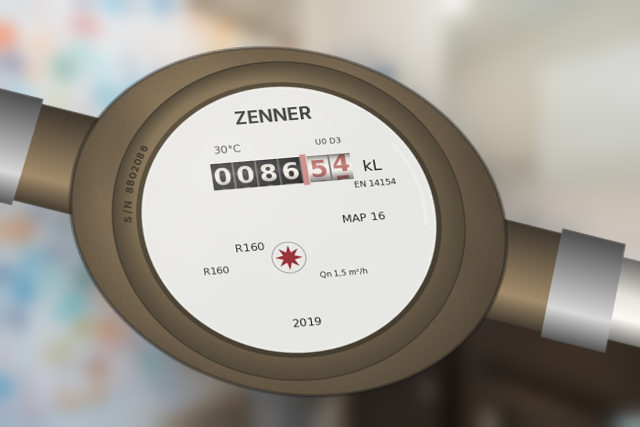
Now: 86.54,kL
